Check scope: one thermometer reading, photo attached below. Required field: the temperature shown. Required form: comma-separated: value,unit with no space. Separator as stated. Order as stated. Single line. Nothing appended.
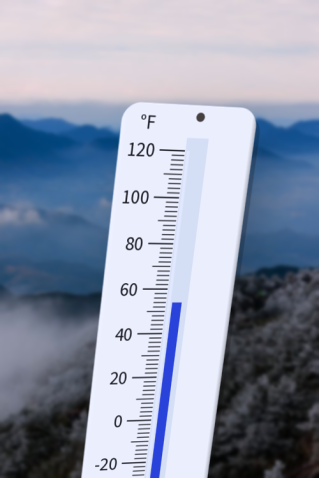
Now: 54,°F
